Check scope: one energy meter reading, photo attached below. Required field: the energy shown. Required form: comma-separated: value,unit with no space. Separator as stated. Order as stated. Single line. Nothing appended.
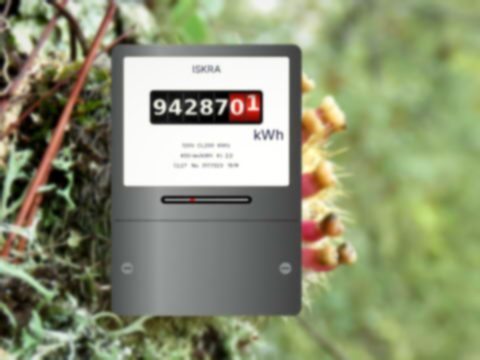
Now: 94287.01,kWh
